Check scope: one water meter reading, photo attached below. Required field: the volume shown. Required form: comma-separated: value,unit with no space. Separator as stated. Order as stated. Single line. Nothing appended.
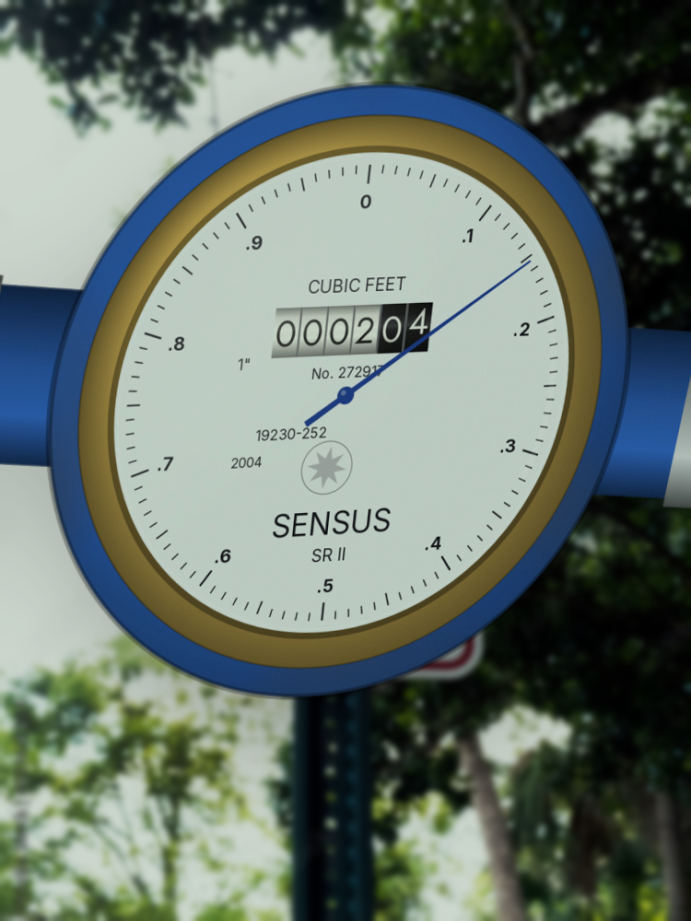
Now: 204.15,ft³
